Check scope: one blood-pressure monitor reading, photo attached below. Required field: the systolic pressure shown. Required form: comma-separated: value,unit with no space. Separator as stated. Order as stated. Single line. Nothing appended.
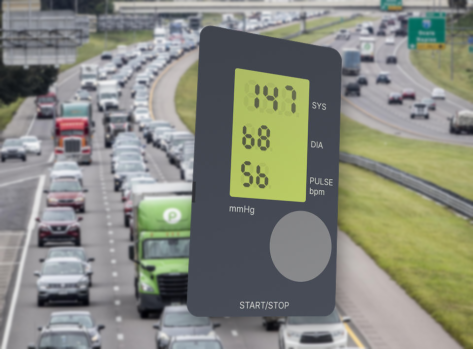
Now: 147,mmHg
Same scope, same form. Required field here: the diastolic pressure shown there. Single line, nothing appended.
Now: 68,mmHg
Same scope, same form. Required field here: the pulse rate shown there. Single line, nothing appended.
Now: 56,bpm
